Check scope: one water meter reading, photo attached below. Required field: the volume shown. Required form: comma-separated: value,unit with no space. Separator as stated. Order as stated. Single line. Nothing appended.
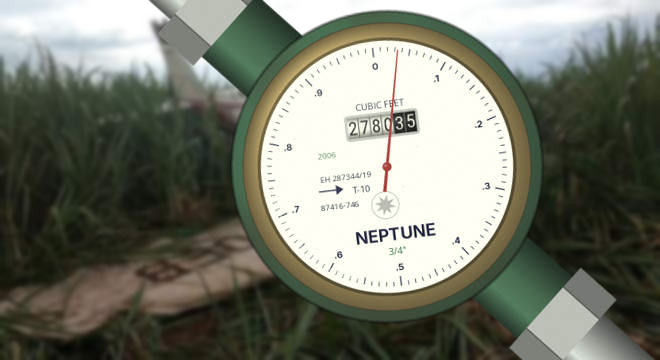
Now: 278035.03,ft³
